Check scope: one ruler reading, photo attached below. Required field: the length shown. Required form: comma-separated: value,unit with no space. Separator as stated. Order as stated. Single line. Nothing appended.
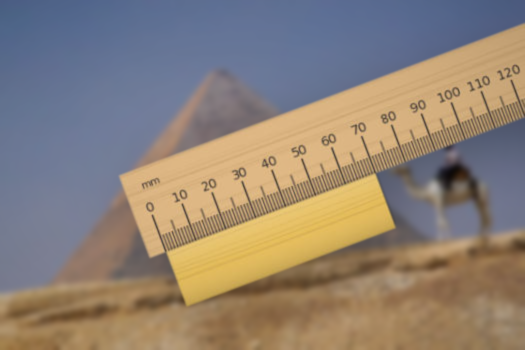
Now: 70,mm
